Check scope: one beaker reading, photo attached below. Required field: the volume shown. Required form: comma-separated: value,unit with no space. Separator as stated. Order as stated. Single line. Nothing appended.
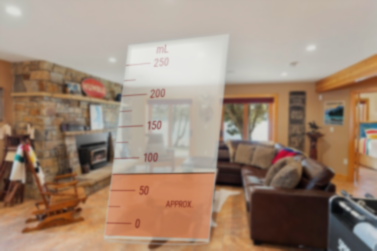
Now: 75,mL
